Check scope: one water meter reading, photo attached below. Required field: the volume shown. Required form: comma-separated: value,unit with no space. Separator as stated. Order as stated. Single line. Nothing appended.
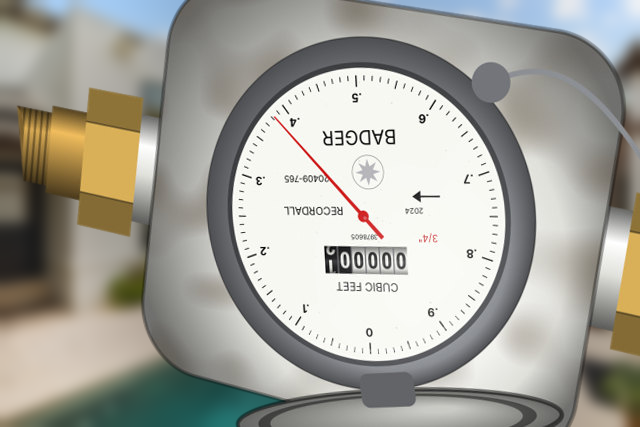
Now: 1.38,ft³
